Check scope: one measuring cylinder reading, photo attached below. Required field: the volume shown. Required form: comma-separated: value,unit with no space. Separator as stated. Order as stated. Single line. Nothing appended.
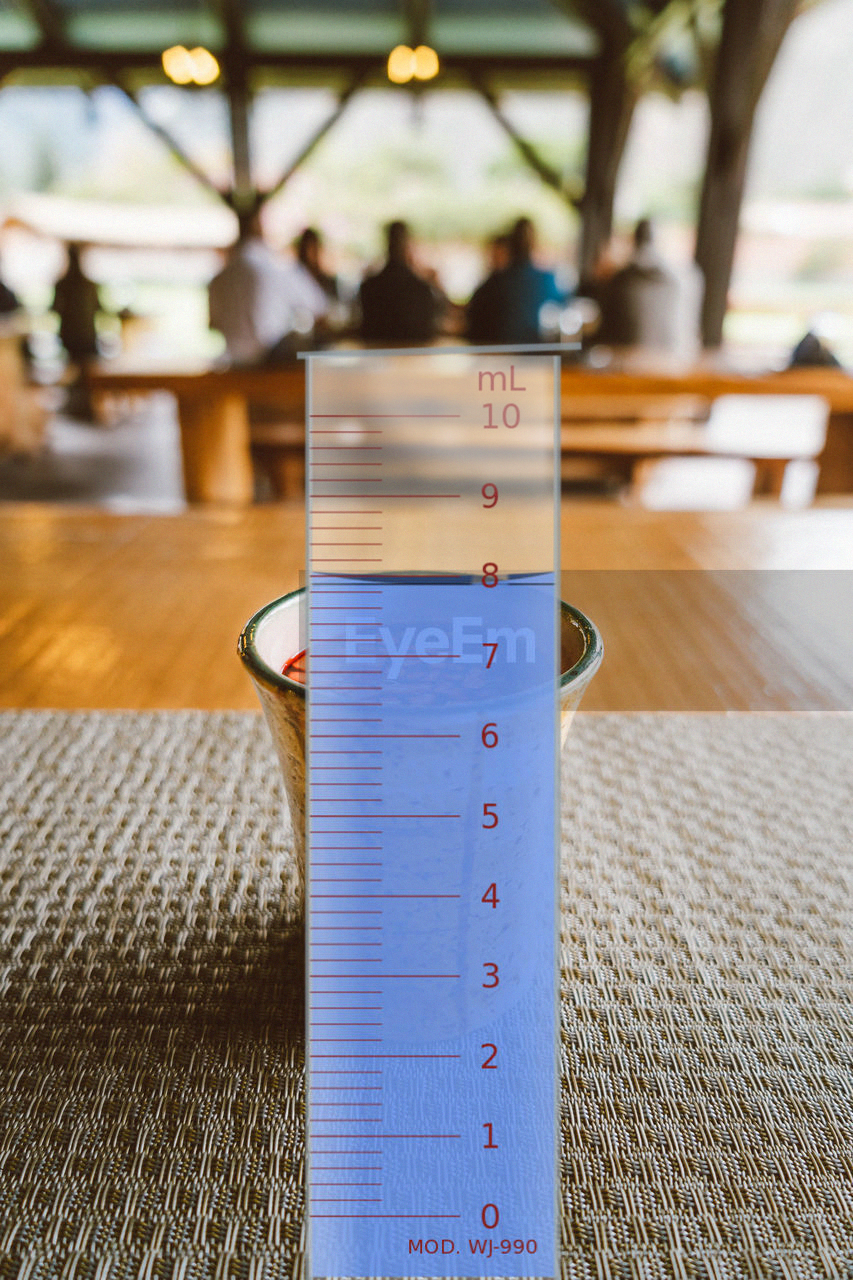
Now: 7.9,mL
